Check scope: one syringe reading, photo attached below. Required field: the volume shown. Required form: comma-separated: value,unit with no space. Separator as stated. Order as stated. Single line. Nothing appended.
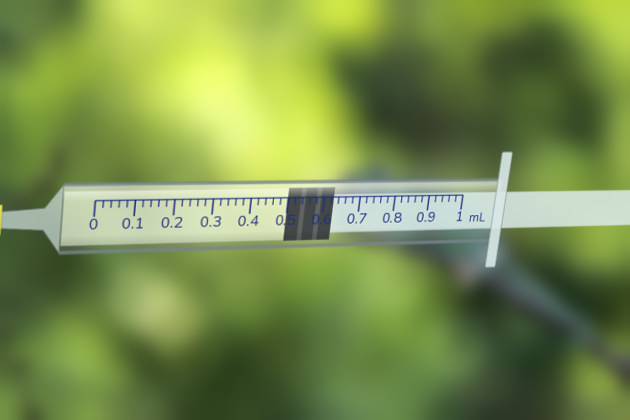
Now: 0.5,mL
